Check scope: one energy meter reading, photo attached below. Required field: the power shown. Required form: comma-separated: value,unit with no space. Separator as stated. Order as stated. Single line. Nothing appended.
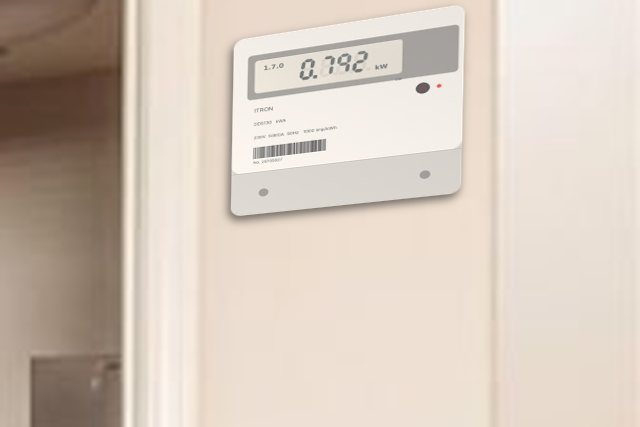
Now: 0.792,kW
